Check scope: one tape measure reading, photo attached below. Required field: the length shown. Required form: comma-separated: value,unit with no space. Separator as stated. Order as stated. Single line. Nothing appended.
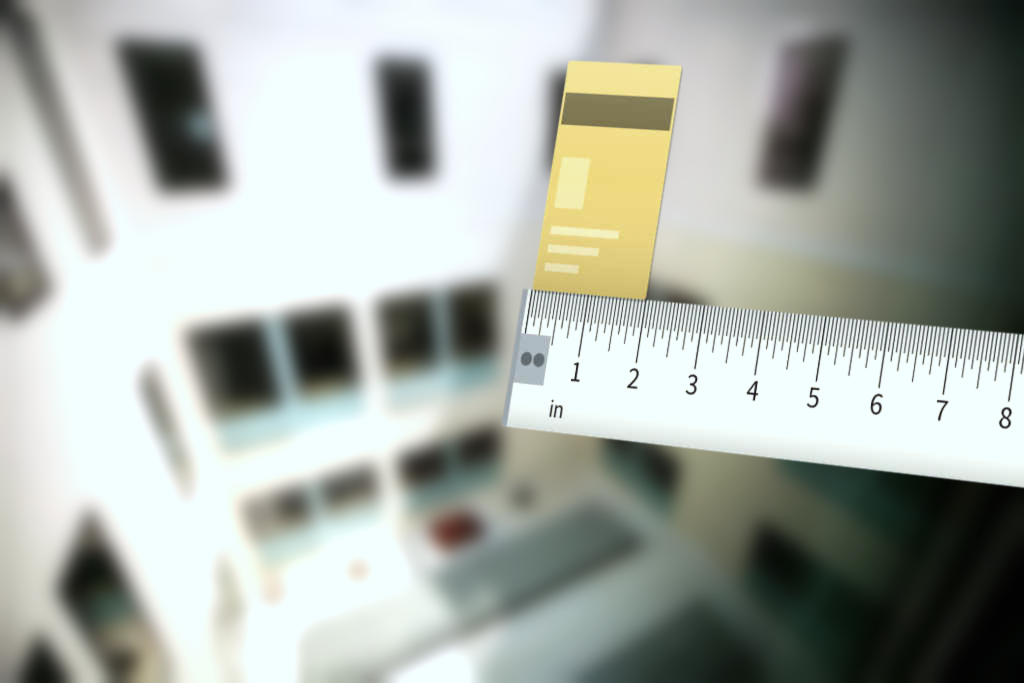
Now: 2,in
